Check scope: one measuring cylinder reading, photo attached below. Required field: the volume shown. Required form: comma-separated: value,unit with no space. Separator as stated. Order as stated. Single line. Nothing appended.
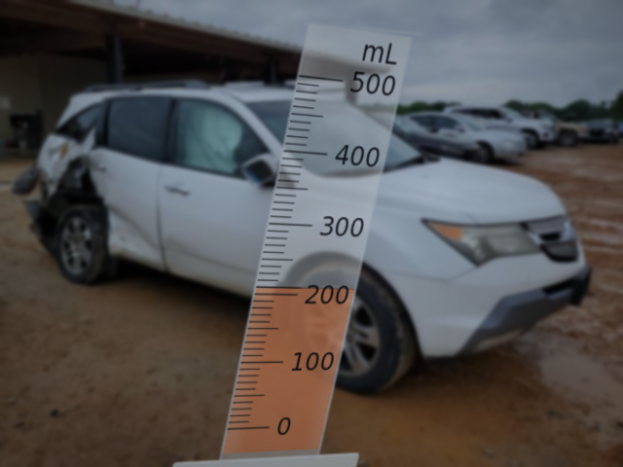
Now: 210,mL
